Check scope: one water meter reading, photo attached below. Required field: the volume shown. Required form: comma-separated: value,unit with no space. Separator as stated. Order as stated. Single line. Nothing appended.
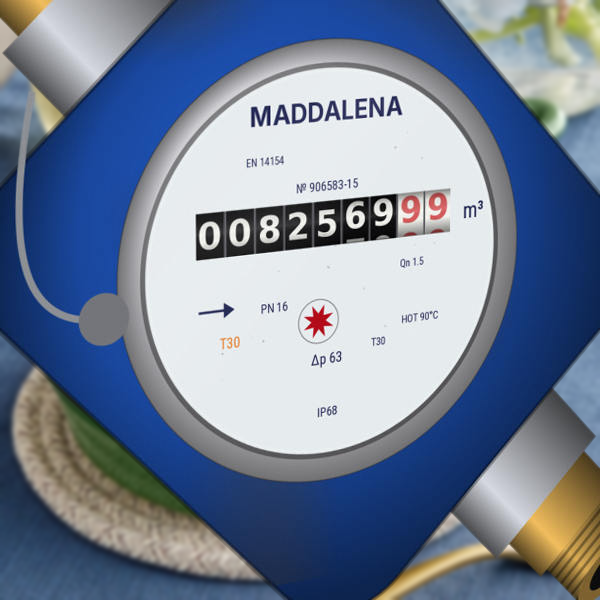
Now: 82569.99,m³
